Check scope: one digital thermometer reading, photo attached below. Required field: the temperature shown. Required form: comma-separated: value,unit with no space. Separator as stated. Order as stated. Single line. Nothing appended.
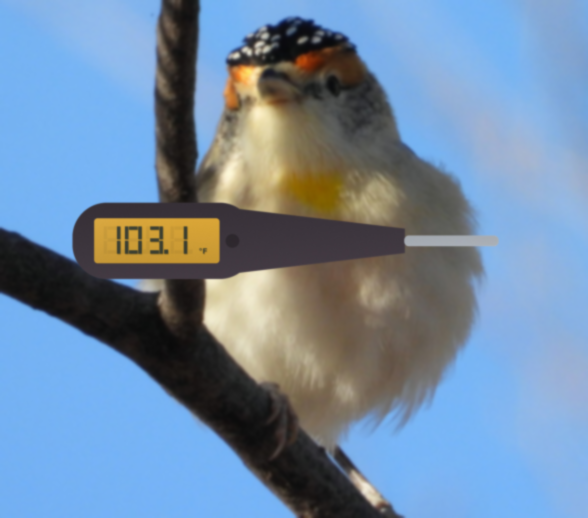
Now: 103.1,°F
